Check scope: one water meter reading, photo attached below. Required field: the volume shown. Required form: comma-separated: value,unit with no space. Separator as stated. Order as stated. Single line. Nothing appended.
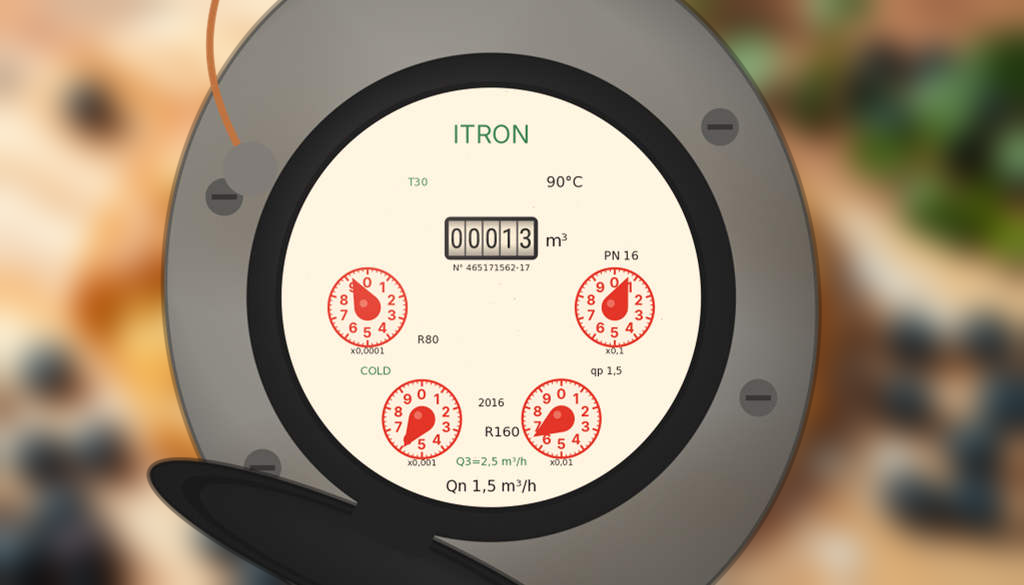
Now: 13.0659,m³
